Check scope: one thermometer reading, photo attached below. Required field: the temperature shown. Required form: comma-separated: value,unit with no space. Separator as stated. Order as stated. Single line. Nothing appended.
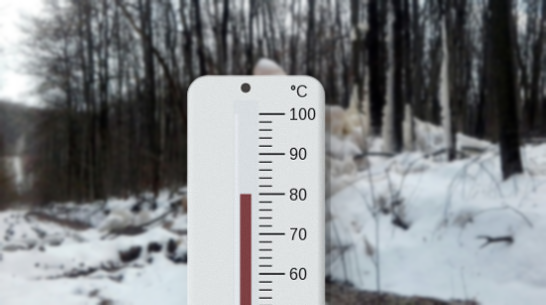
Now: 80,°C
